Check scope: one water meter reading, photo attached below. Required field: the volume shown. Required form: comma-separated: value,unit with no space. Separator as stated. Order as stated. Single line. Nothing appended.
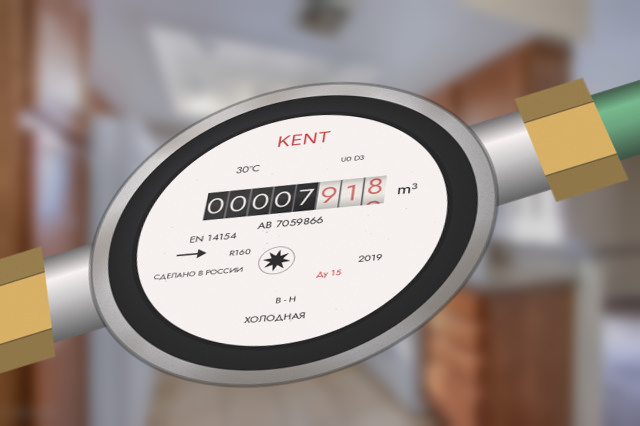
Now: 7.918,m³
